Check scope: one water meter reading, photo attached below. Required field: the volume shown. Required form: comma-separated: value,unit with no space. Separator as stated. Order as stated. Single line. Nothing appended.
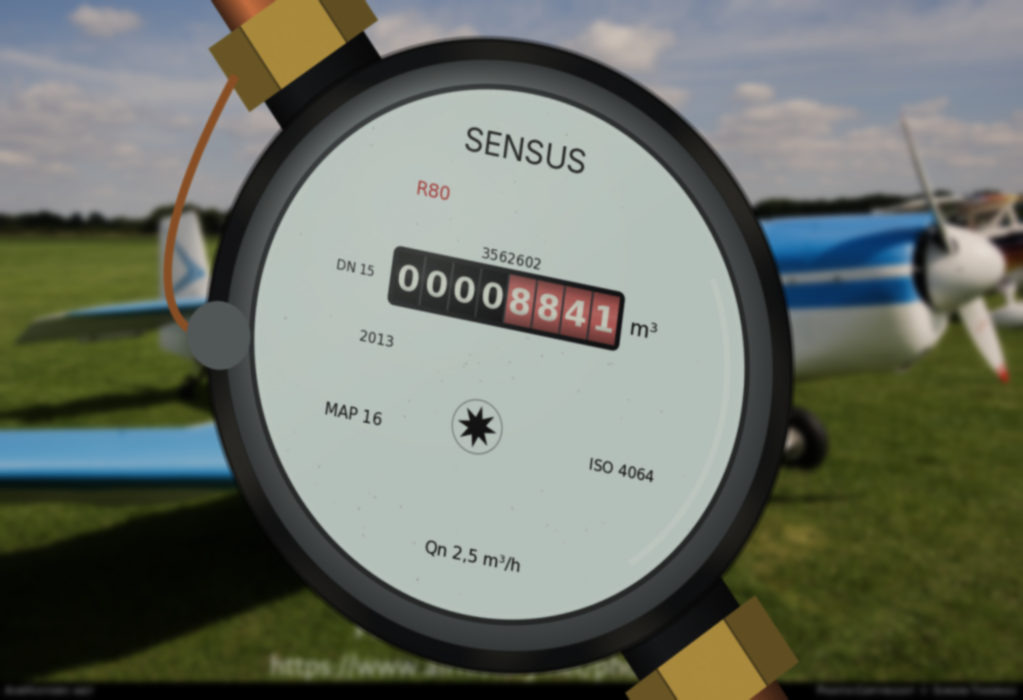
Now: 0.8841,m³
